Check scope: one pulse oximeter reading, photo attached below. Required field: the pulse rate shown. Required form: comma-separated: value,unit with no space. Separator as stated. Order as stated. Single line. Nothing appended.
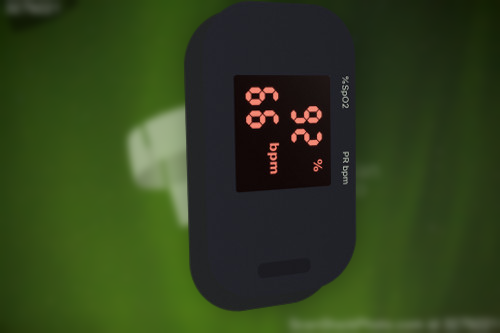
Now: 66,bpm
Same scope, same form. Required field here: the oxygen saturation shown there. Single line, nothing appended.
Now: 92,%
